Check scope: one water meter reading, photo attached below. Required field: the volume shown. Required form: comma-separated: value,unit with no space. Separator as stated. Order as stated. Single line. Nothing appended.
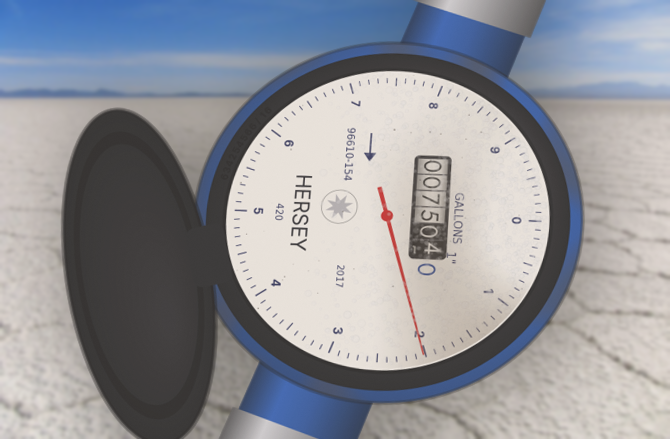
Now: 75042.0,gal
